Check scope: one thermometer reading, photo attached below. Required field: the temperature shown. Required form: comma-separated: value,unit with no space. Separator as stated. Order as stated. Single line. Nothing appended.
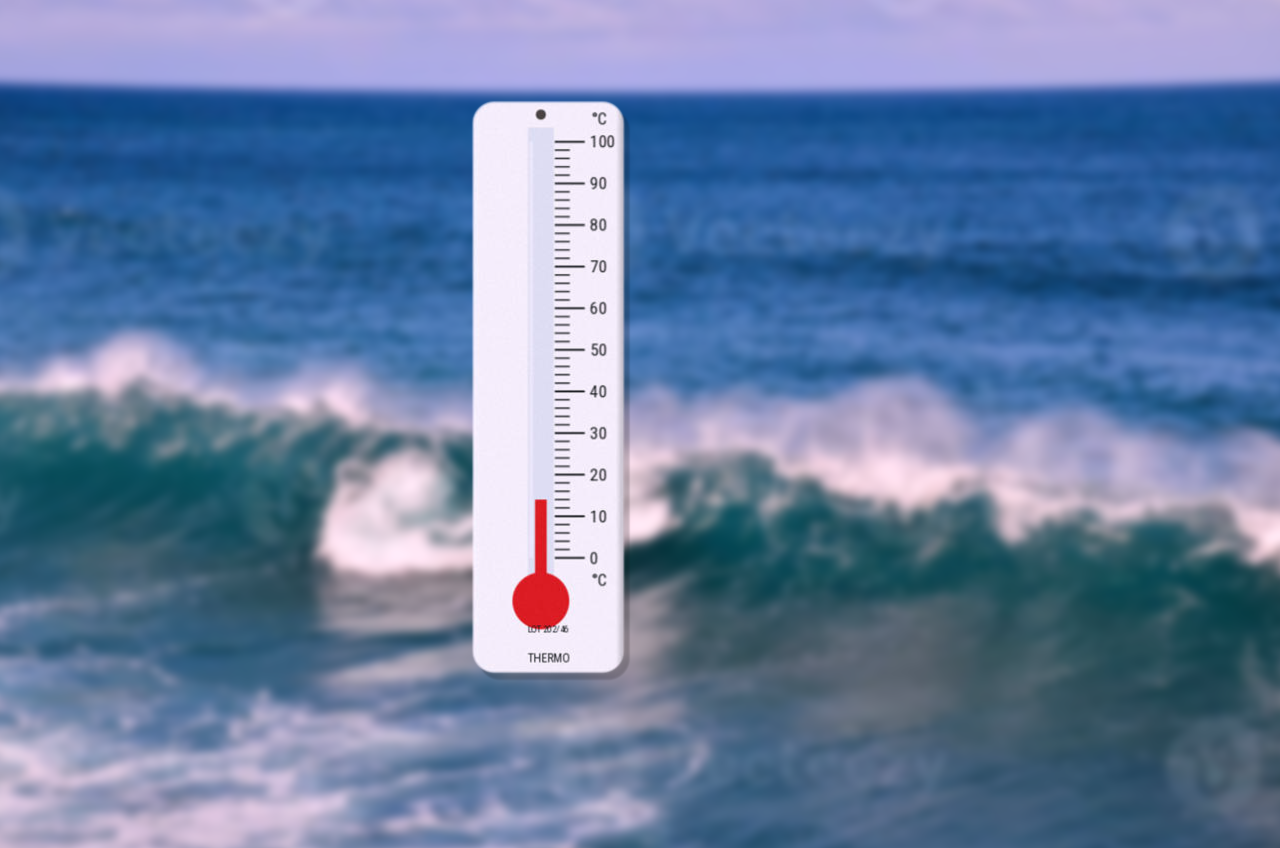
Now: 14,°C
